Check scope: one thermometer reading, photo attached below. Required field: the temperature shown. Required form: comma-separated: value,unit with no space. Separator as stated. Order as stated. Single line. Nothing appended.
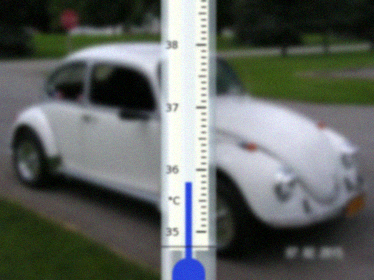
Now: 35.8,°C
